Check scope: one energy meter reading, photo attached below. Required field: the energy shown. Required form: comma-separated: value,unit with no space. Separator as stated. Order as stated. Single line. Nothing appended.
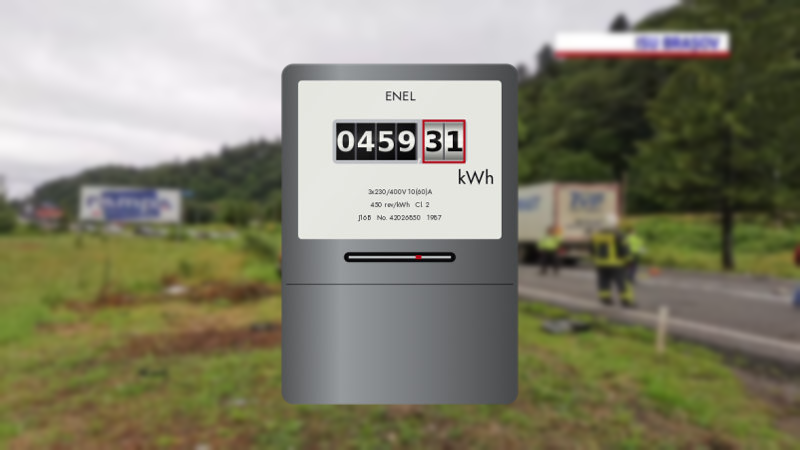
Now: 459.31,kWh
